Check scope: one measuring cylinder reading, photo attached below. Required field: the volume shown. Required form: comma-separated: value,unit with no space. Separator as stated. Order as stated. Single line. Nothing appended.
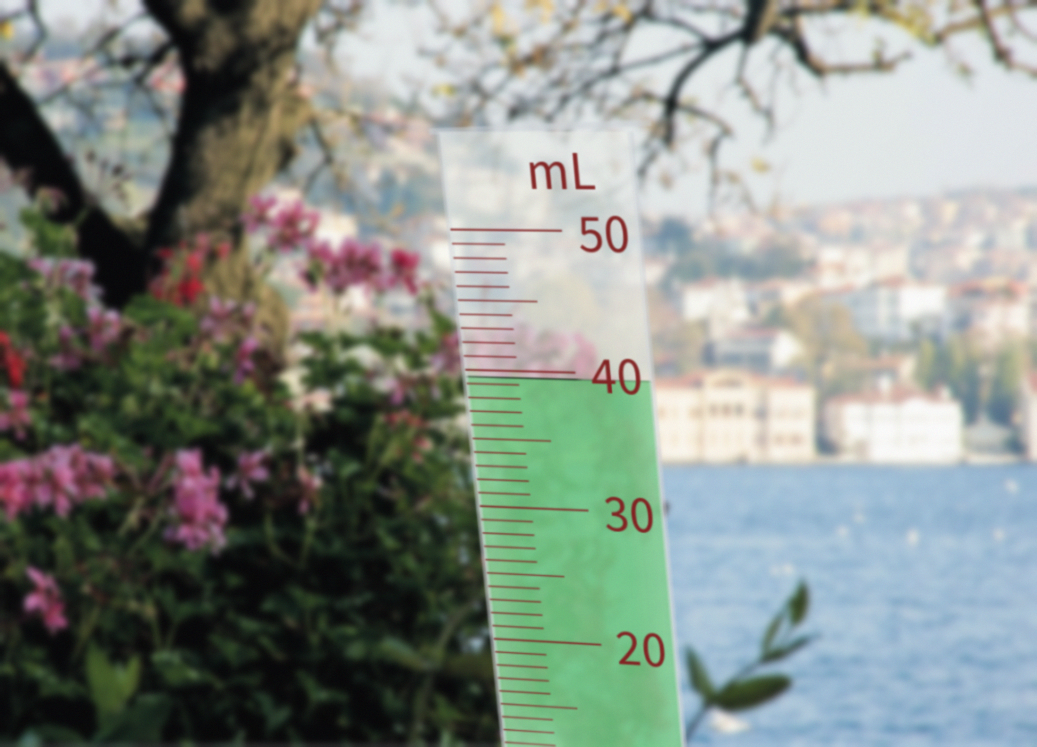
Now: 39.5,mL
